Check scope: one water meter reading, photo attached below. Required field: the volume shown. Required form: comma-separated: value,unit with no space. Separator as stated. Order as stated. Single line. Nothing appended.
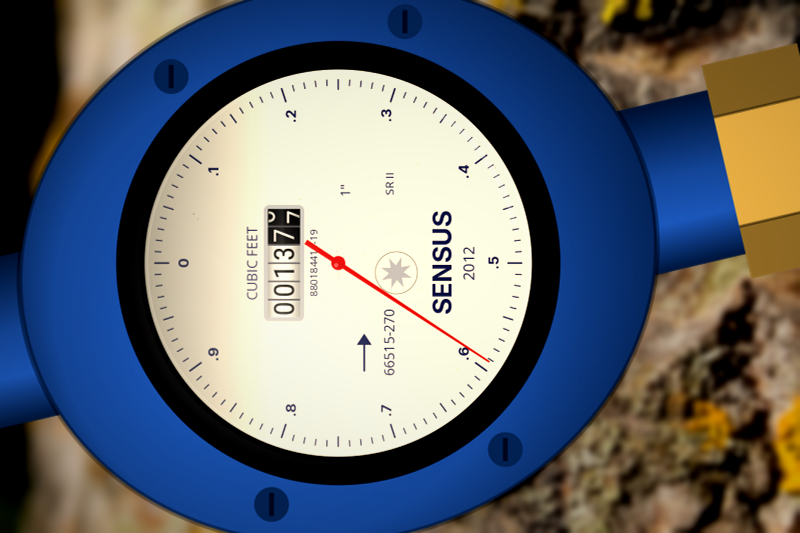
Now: 1376.59,ft³
